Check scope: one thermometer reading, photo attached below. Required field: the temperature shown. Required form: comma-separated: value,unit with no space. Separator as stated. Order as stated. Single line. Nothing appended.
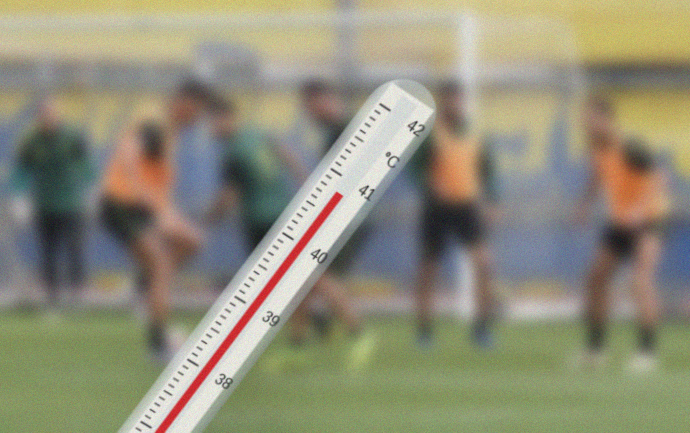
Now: 40.8,°C
